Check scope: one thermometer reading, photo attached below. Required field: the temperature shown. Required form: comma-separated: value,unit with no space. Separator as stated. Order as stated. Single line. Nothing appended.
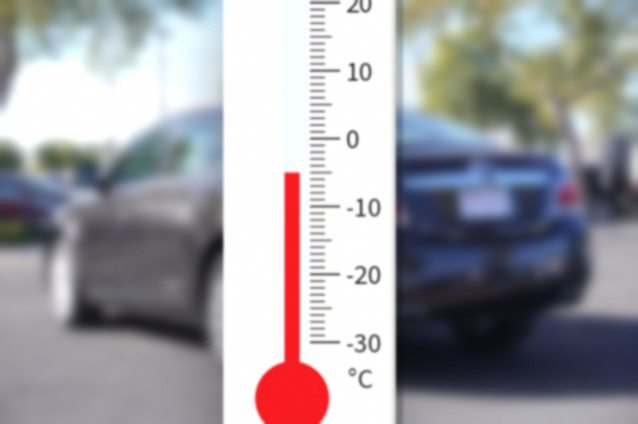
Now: -5,°C
